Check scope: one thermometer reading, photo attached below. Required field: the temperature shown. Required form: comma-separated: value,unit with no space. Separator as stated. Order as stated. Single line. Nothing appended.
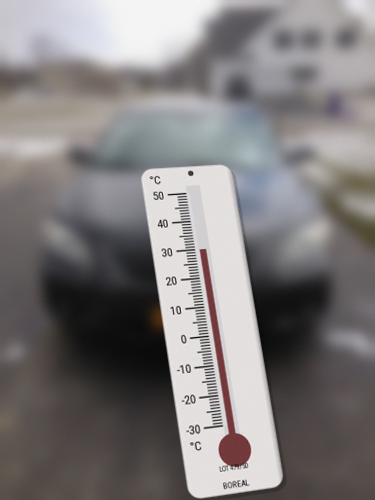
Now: 30,°C
